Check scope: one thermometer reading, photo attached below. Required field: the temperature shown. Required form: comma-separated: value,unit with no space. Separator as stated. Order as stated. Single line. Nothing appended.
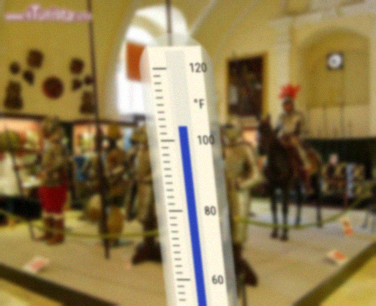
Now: 104,°F
